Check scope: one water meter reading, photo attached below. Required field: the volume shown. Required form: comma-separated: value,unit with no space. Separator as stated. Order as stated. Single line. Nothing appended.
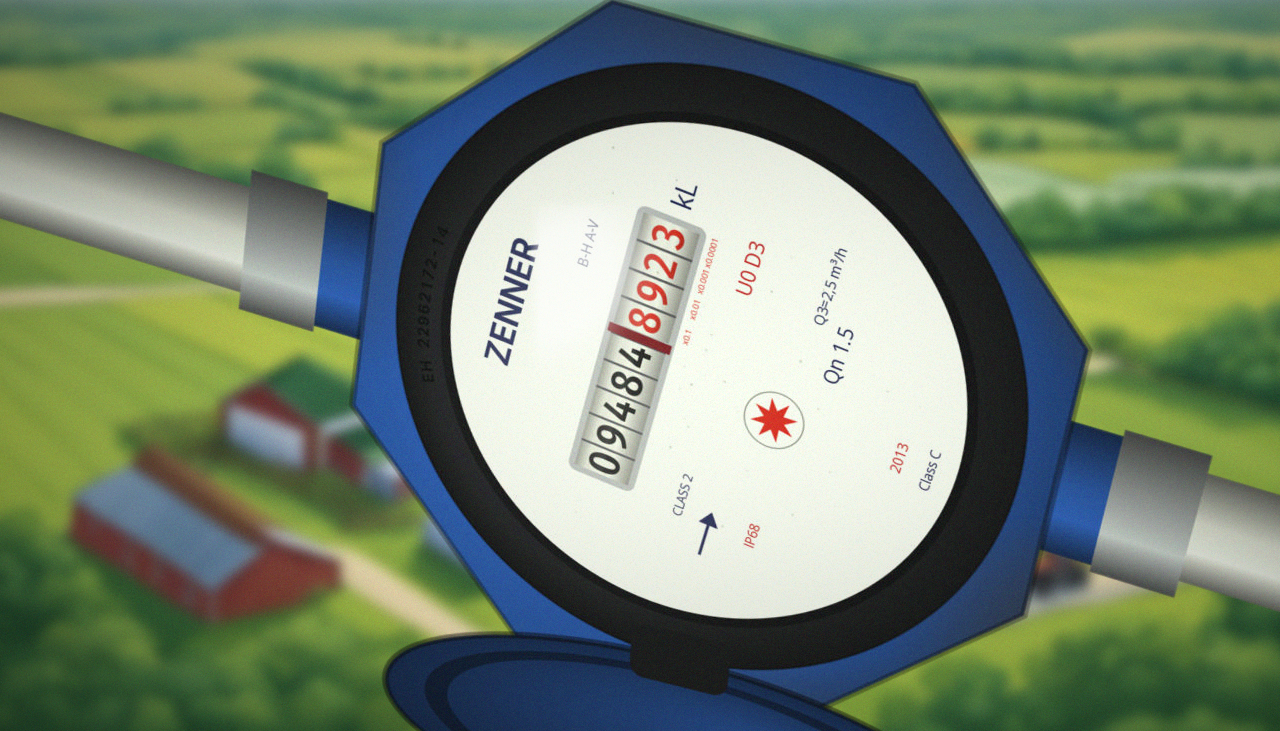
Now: 9484.8923,kL
